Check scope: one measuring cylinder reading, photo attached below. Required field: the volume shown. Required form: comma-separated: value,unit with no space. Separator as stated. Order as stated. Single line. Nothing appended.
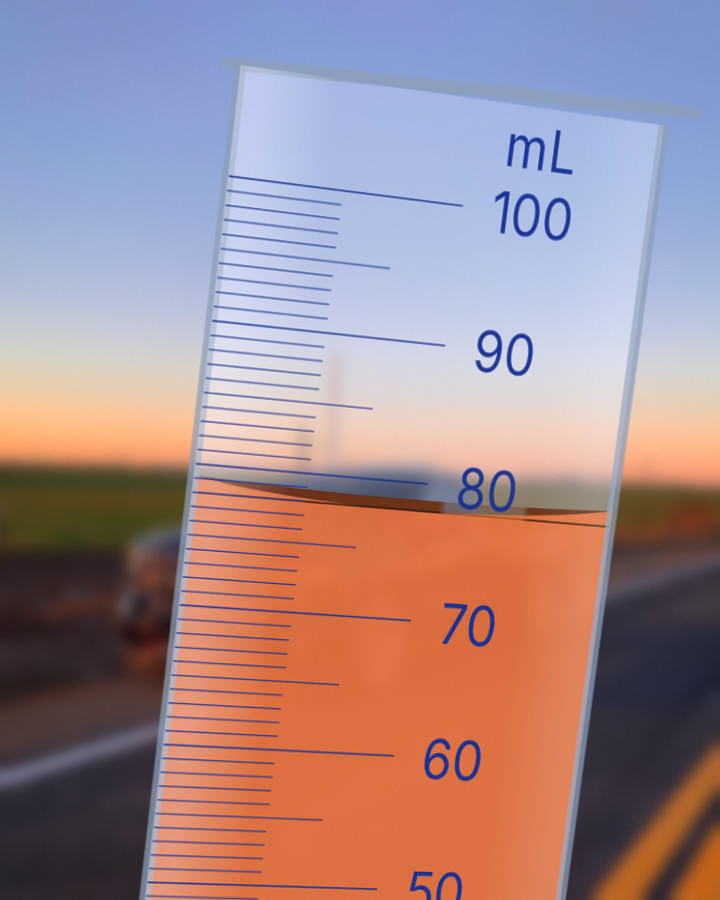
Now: 78,mL
